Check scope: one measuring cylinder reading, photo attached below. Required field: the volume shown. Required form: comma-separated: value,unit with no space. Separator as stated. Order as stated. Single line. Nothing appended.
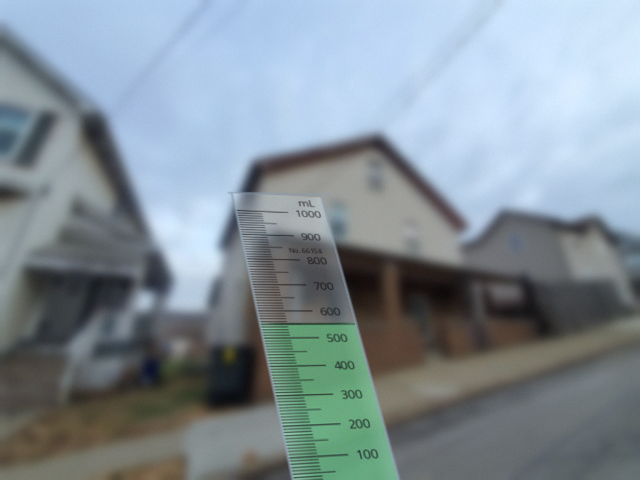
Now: 550,mL
